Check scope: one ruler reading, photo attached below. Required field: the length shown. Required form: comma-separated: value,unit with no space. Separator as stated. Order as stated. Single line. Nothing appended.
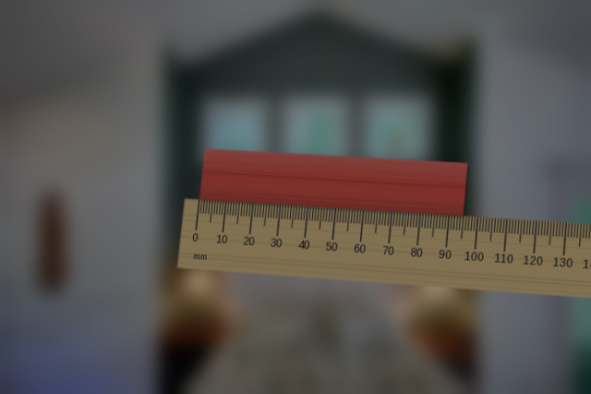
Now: 95,mm
